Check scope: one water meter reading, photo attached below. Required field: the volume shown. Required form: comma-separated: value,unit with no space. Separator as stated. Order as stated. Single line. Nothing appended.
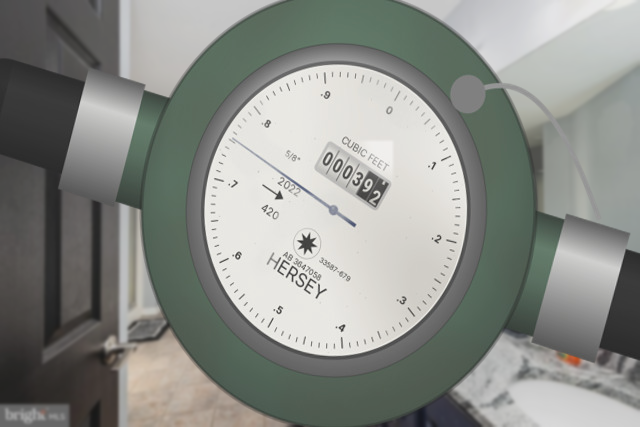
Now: 391.75,ft³
